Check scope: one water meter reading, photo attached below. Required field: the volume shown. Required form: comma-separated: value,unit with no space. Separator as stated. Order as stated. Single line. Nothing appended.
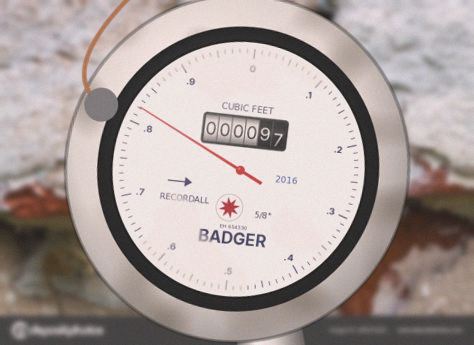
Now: 96.82,ft³
